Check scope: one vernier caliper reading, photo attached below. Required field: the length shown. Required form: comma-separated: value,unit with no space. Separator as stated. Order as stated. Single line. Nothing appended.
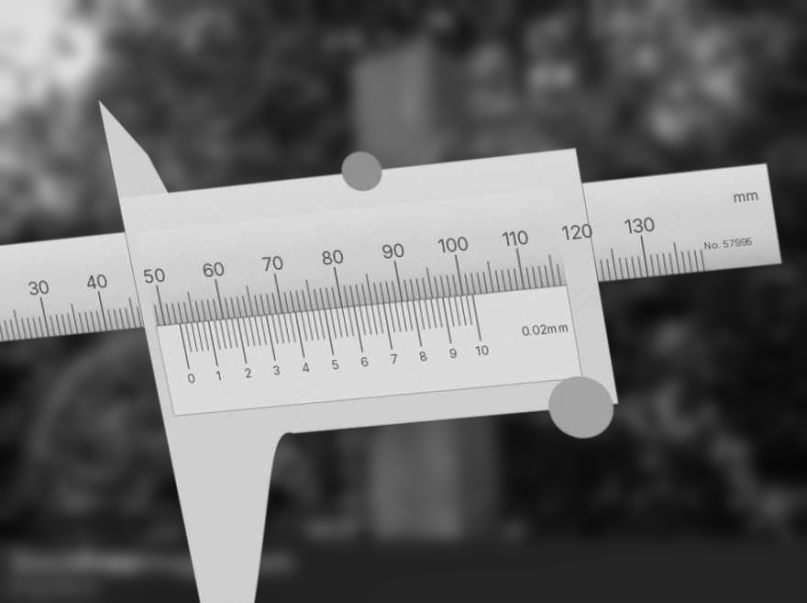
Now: 52.6,mm
